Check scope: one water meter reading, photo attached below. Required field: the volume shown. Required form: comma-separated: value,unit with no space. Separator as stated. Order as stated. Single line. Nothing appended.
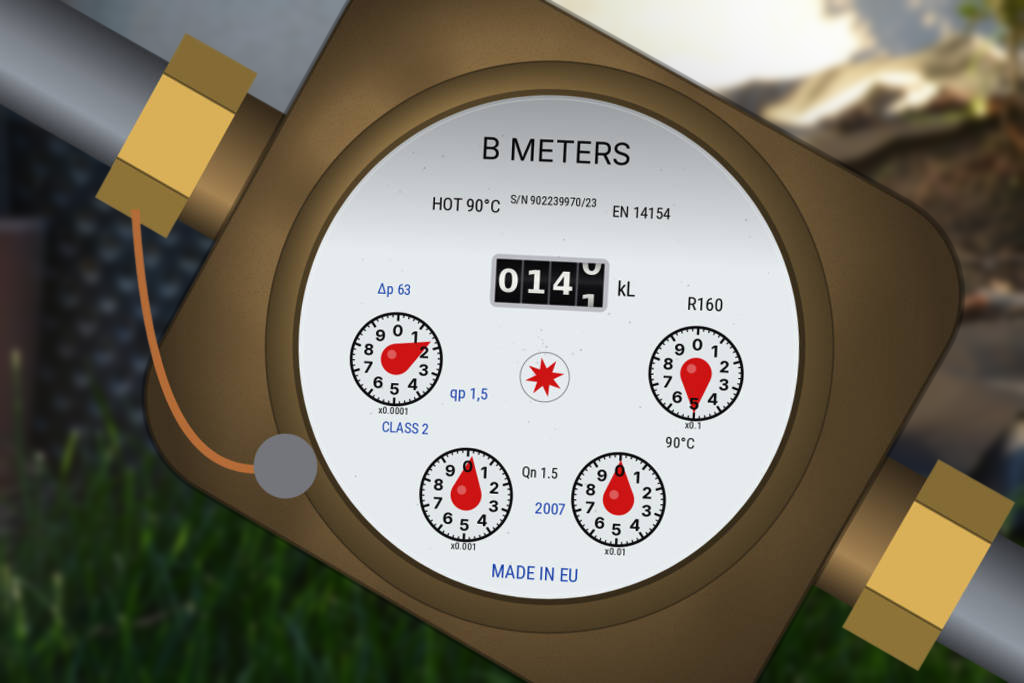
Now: 140.5001,kL
